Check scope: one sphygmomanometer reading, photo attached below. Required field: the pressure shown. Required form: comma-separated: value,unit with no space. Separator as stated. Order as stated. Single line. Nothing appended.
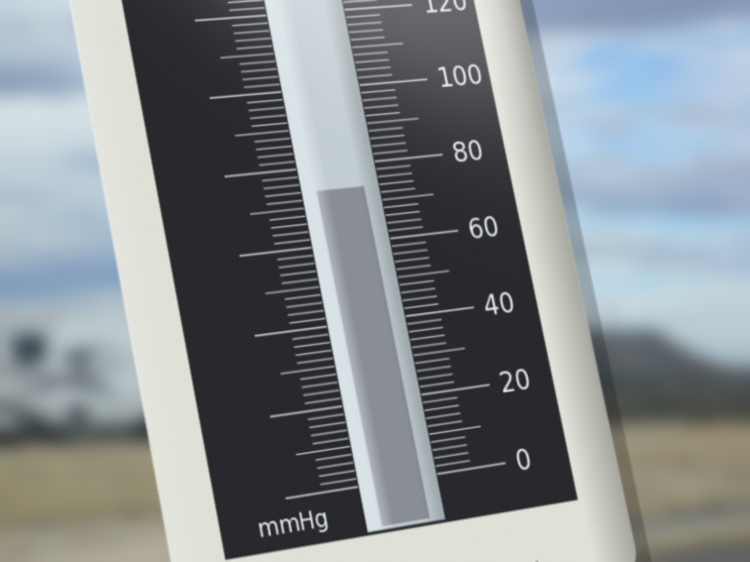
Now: 74,mmHg
